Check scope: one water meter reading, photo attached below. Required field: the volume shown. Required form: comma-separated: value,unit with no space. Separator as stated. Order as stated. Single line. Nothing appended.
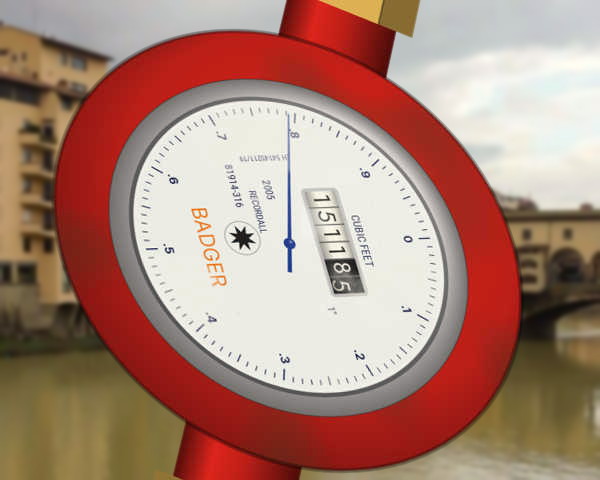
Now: 151184.79,ft³
